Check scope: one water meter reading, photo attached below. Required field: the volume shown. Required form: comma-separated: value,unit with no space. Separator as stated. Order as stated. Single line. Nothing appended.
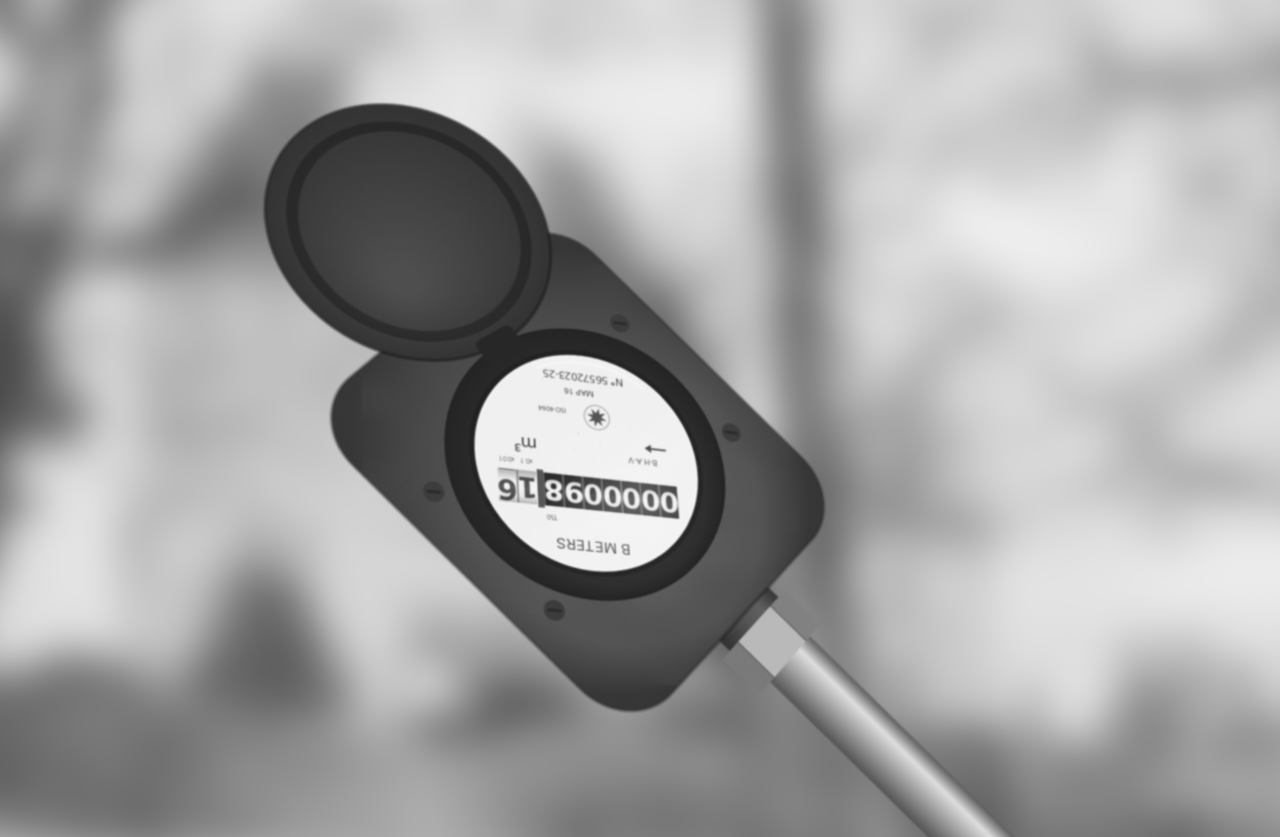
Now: 98.16,m³
